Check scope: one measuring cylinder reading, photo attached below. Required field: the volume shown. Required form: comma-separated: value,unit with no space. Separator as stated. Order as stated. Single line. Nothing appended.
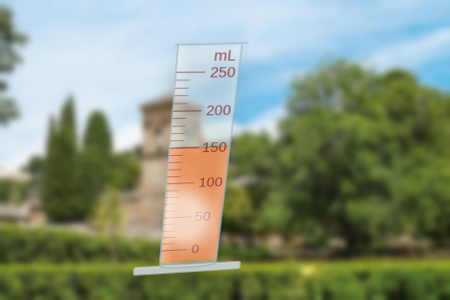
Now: 150,mL
